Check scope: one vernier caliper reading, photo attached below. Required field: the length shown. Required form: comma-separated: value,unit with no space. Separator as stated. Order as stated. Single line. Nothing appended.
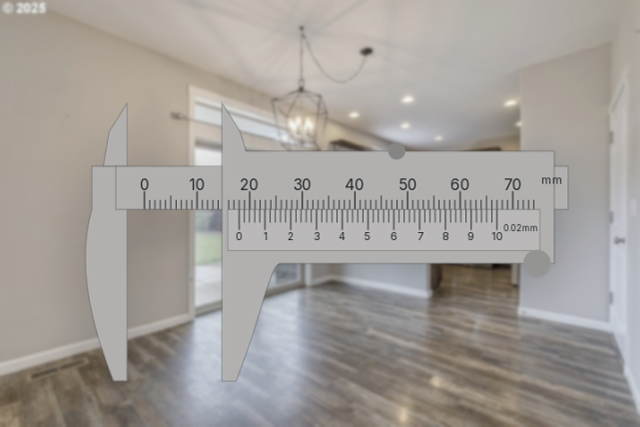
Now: 18.0,mm
